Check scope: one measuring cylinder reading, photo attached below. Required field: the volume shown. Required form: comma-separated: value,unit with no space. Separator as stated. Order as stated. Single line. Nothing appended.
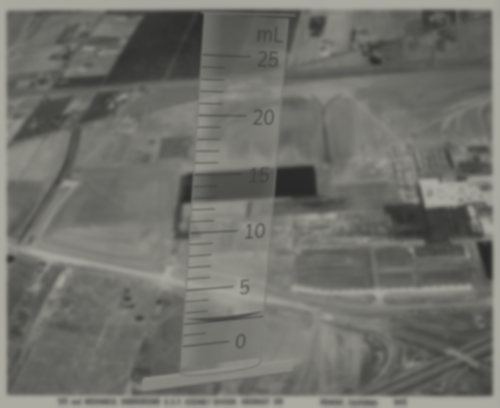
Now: 2,mL
